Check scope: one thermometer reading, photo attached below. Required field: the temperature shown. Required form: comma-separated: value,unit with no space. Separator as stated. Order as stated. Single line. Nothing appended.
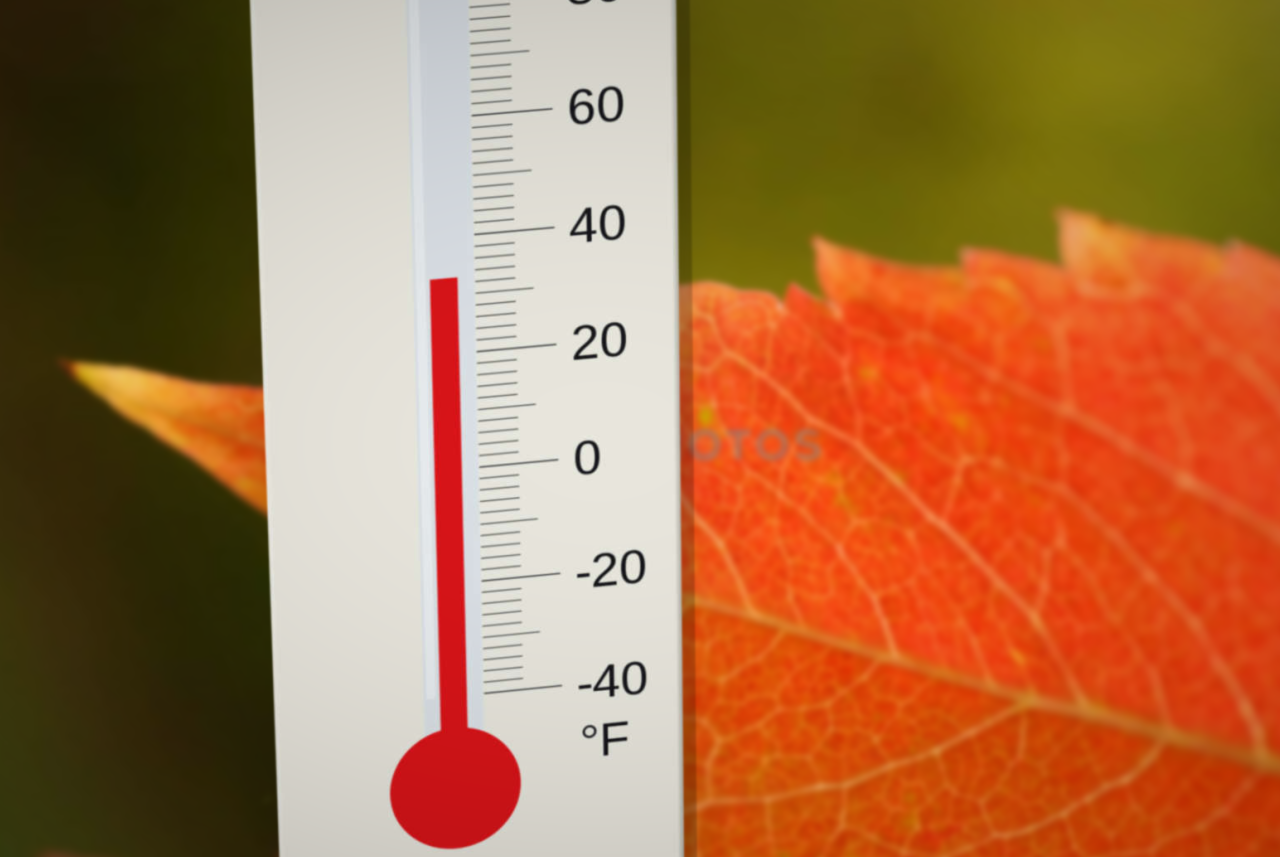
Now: 33,°F
